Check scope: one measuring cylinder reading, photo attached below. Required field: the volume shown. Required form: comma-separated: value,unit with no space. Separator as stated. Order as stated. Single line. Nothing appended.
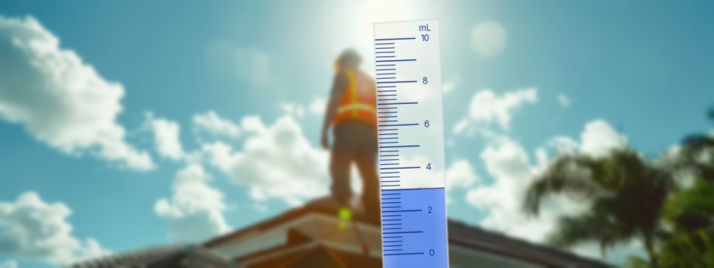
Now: 3,mL
